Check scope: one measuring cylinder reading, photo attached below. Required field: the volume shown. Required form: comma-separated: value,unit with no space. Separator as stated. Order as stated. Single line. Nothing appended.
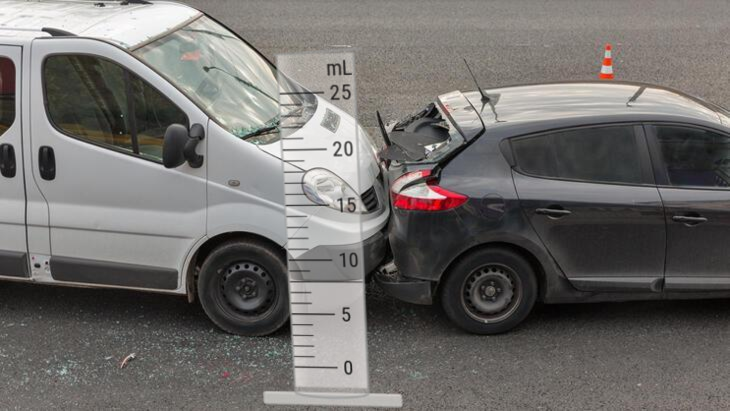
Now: 8,mL
